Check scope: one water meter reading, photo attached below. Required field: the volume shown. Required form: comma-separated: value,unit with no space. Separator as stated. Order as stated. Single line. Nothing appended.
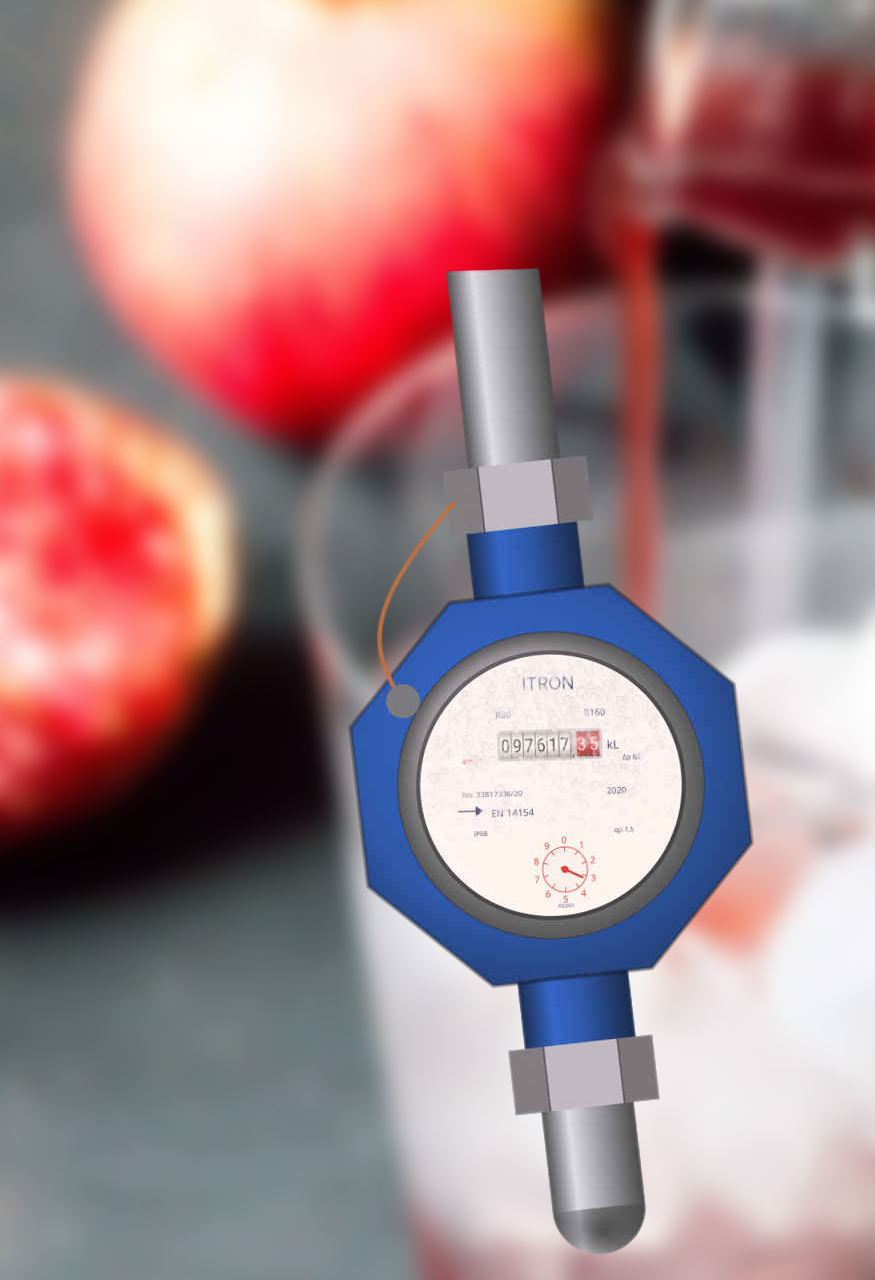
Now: 97617.353,kL
